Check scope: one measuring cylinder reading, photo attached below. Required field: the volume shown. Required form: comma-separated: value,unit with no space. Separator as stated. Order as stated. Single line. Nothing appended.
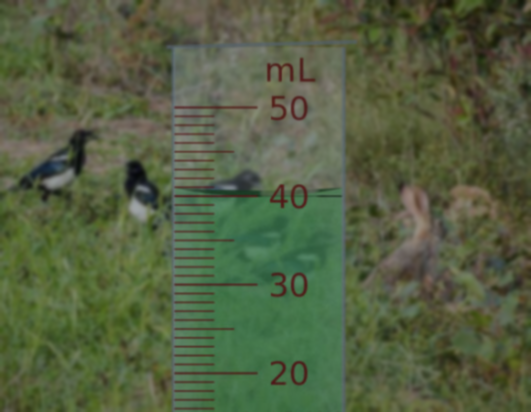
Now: 40,mL
